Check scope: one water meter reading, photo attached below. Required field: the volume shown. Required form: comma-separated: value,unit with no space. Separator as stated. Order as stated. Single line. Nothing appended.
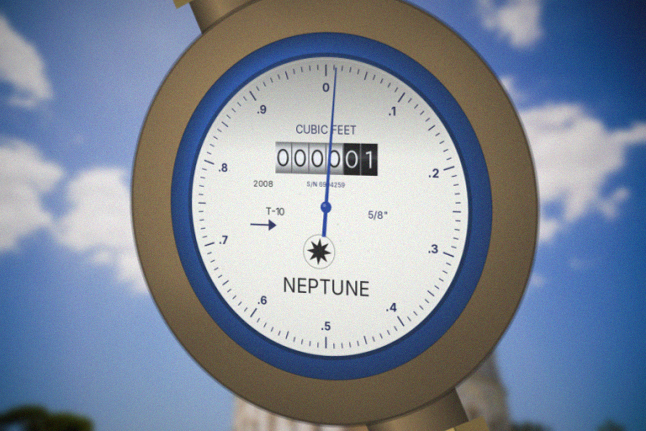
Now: 1.01,ft³
